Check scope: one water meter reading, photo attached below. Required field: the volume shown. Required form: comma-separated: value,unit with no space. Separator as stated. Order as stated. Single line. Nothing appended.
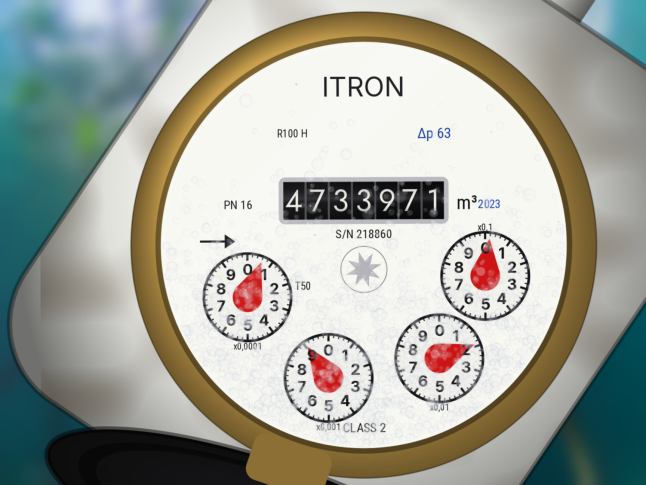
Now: 4733971.0190,m³
